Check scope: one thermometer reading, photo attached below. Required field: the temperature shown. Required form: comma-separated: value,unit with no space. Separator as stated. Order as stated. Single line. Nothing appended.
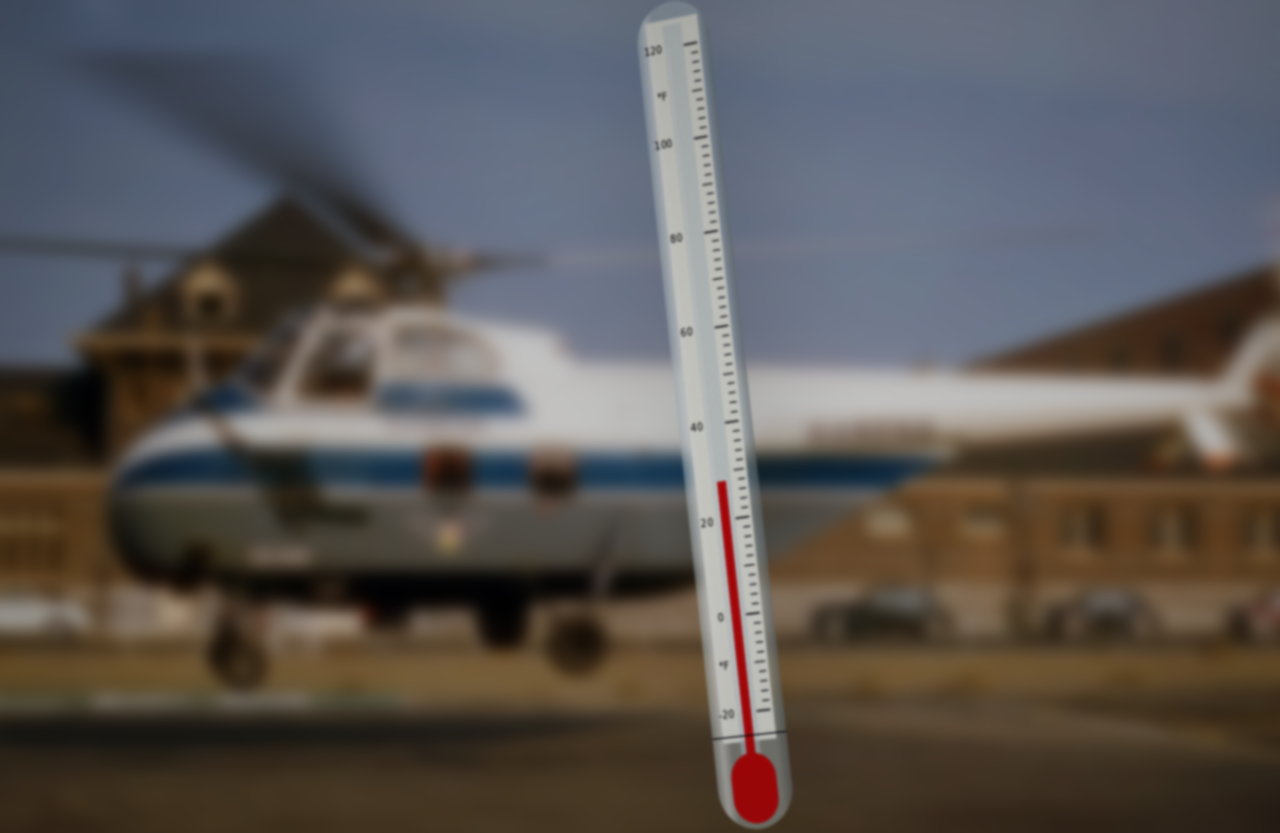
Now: 28,°F
